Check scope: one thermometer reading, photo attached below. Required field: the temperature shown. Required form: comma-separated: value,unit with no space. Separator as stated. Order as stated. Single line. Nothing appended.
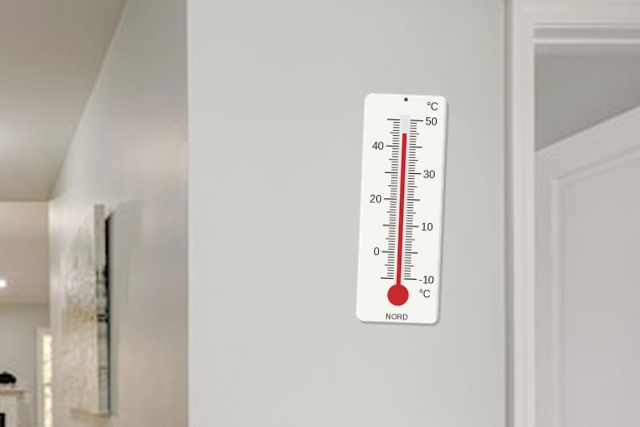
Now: 45,°C
